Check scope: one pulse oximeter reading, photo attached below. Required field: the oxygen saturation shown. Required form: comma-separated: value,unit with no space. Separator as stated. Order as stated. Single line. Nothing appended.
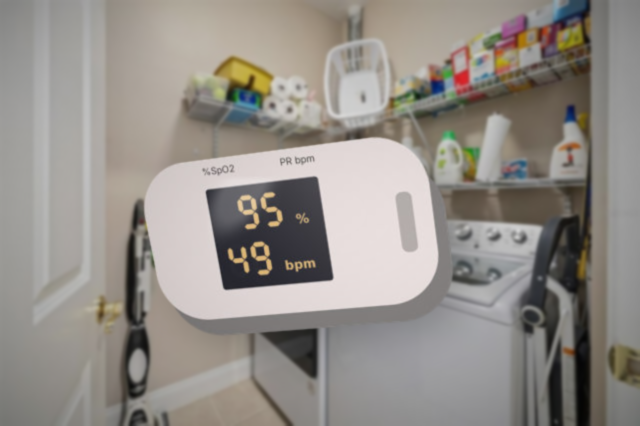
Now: 95,%
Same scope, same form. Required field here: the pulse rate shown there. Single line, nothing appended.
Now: 49,bpm
